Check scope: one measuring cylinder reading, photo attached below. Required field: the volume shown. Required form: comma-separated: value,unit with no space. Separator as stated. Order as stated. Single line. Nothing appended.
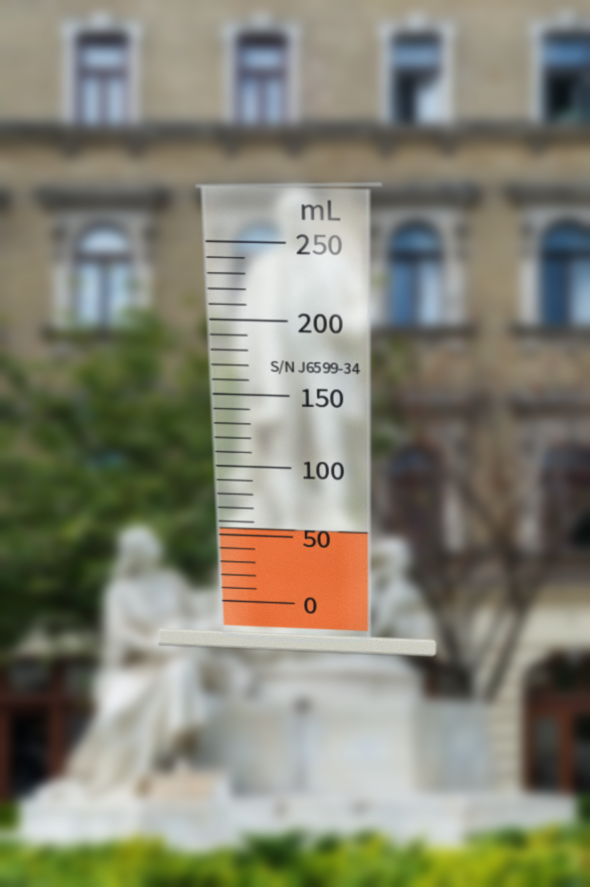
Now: 55,mL
